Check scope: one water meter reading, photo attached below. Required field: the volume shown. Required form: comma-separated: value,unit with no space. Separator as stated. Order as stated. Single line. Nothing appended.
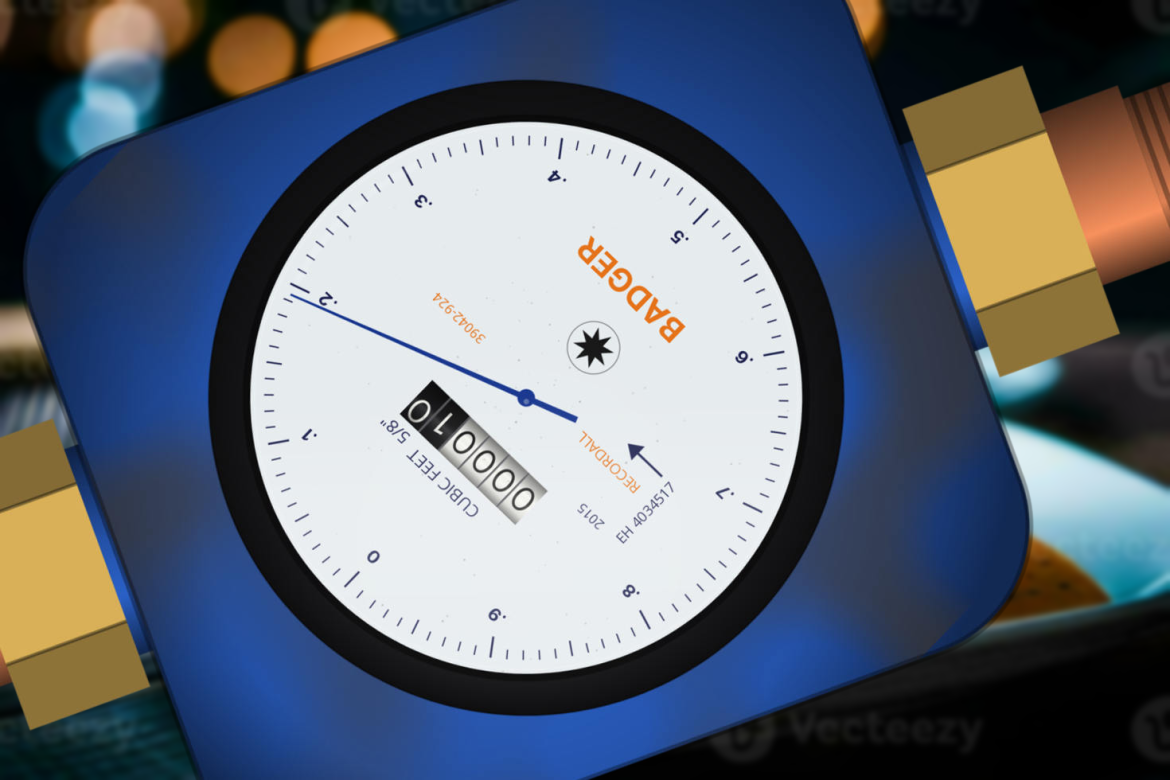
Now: 10.19,ft³
